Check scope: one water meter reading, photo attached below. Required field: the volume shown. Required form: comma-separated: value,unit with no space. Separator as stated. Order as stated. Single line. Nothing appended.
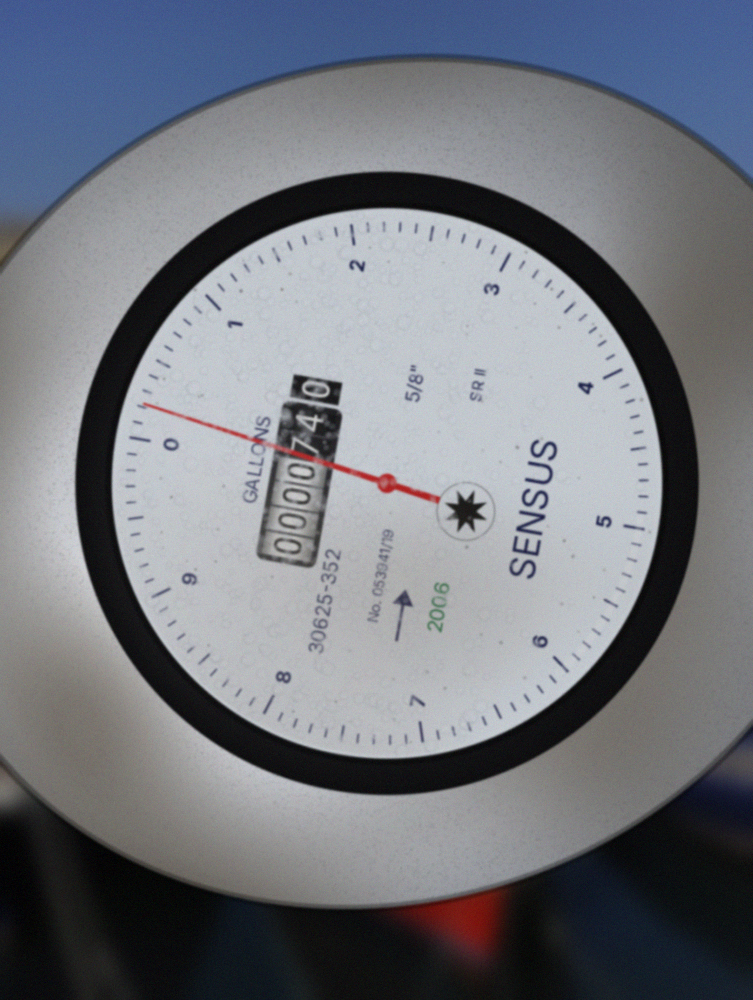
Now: 740.2,gal
